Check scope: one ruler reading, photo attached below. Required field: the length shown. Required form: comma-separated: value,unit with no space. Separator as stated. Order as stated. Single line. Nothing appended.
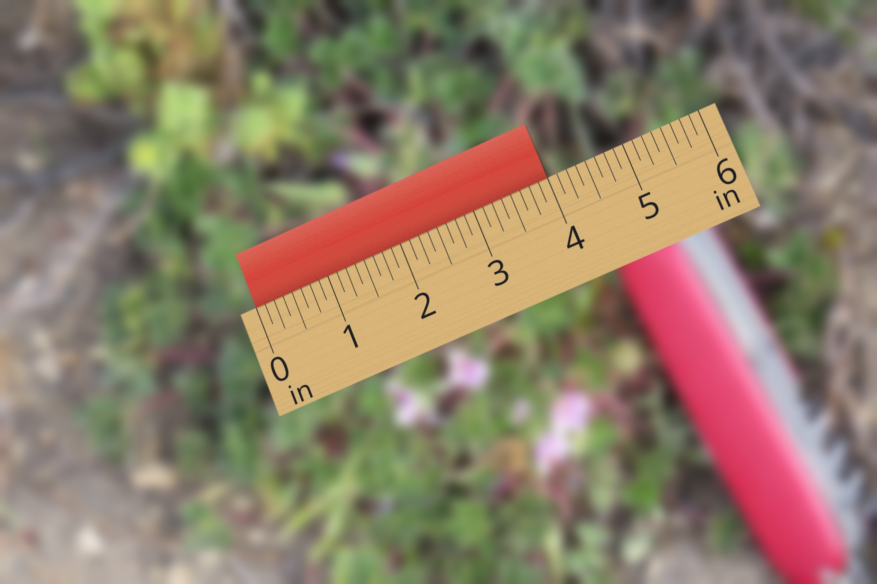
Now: 4,in
